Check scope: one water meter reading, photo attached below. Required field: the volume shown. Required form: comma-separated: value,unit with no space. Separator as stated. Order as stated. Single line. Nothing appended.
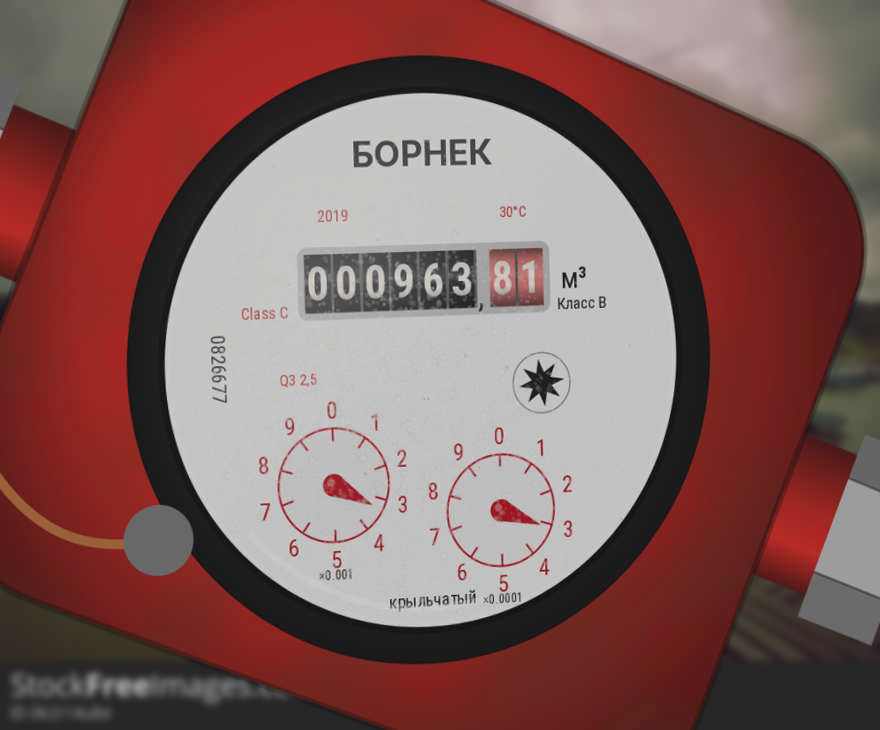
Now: 963.8133,m³
